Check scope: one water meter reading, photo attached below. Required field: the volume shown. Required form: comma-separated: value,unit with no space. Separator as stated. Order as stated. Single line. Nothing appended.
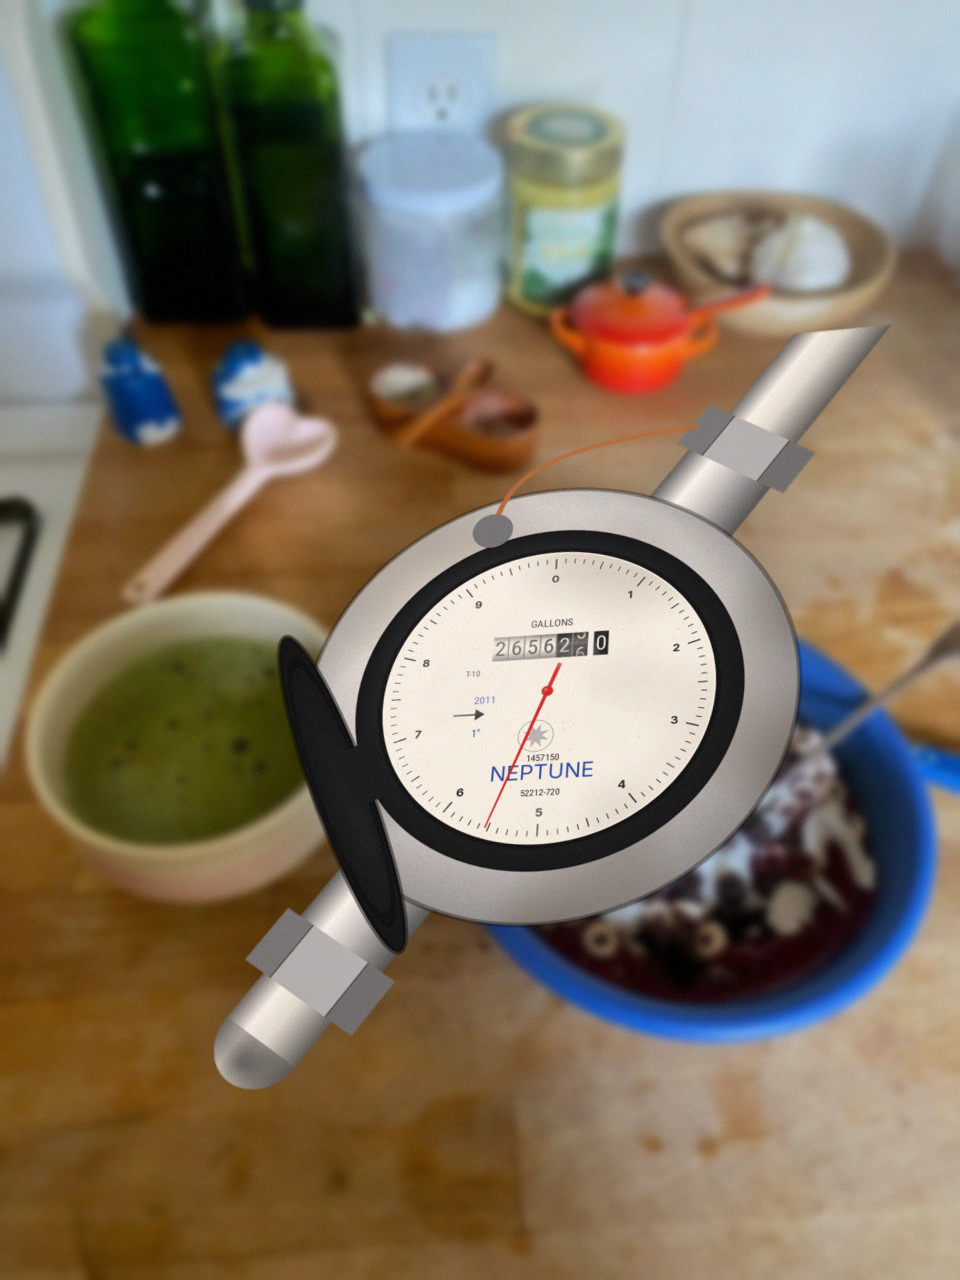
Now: 2656255.5,gal
